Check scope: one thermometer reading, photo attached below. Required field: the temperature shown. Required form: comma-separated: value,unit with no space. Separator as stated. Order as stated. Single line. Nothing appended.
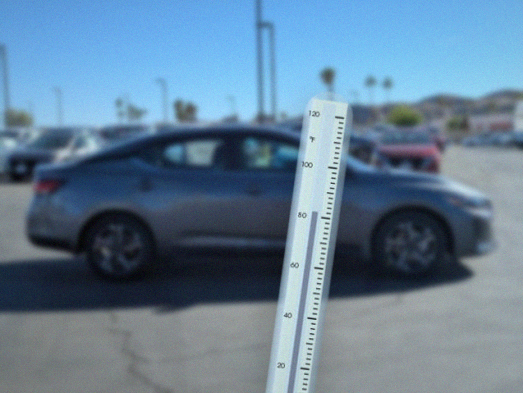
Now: 82,°F
